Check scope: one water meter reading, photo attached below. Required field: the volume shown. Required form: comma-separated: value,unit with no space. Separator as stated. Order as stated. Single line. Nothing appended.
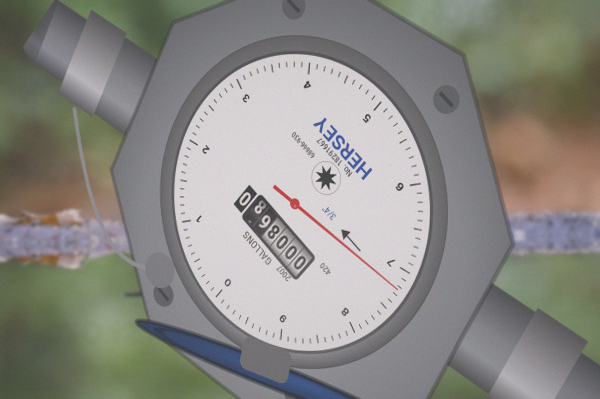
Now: 8677.2,gal
